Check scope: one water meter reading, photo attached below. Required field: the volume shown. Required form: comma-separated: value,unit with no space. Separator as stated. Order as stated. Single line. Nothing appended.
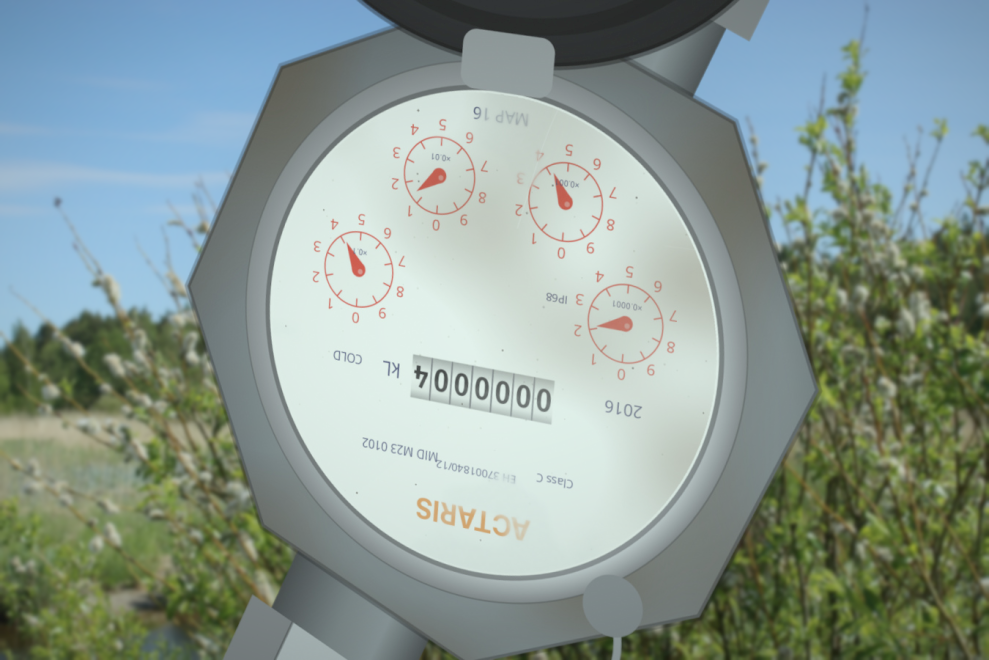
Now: 4.4142,kL
